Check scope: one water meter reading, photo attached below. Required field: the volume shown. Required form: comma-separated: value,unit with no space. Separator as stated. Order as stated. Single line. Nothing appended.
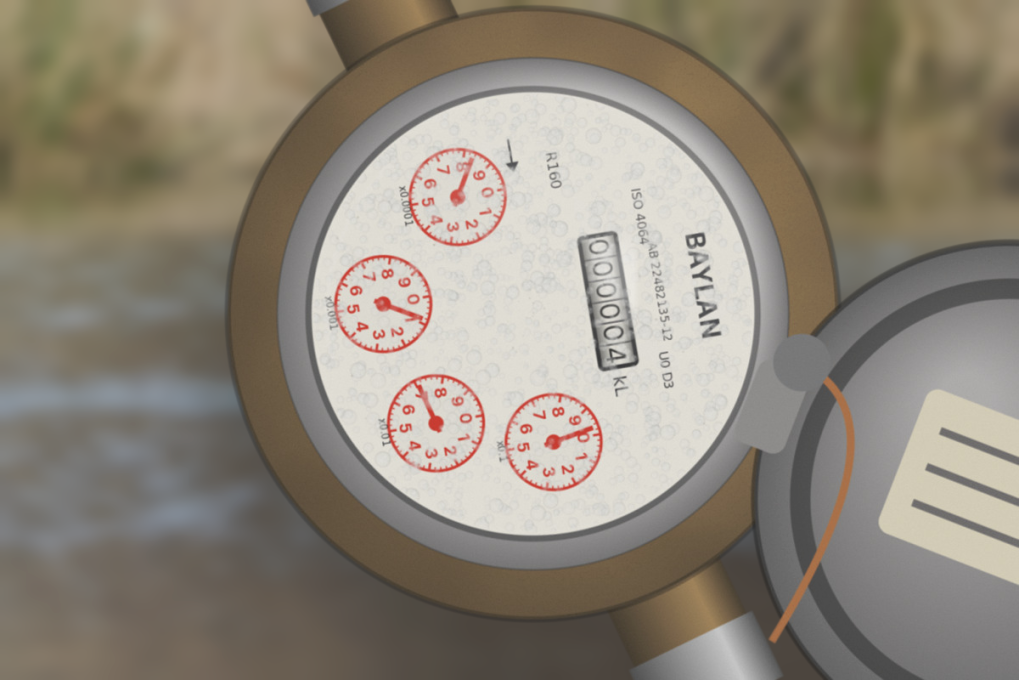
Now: 3.9708,kL
